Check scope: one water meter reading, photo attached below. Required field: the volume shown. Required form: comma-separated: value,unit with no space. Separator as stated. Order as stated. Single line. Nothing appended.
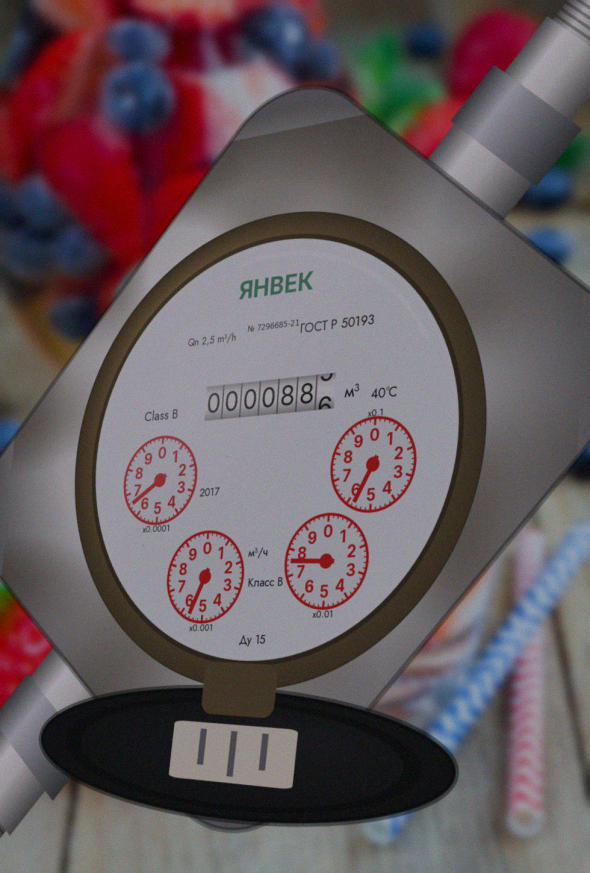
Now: 885.5756,m³
